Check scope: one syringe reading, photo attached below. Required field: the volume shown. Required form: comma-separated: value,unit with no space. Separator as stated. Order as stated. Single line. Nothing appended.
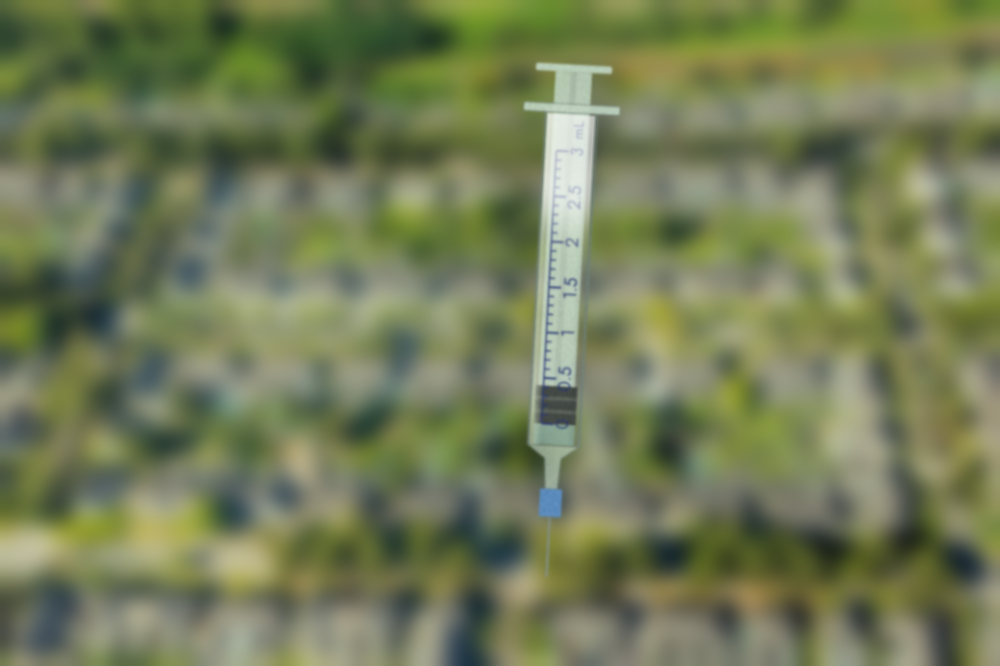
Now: 0,mL
